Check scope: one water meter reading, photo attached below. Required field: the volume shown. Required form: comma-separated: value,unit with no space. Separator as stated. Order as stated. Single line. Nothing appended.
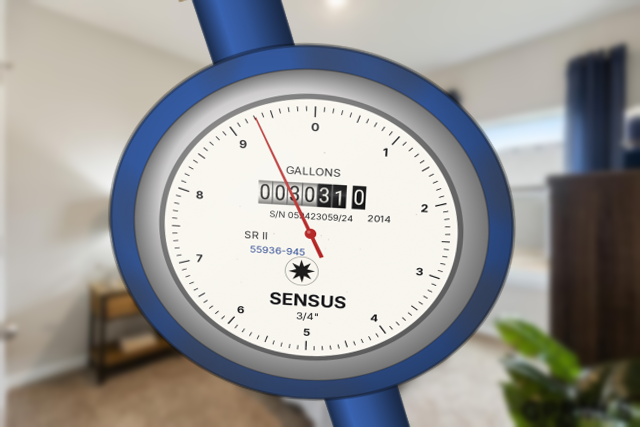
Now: 30309.3,gal
